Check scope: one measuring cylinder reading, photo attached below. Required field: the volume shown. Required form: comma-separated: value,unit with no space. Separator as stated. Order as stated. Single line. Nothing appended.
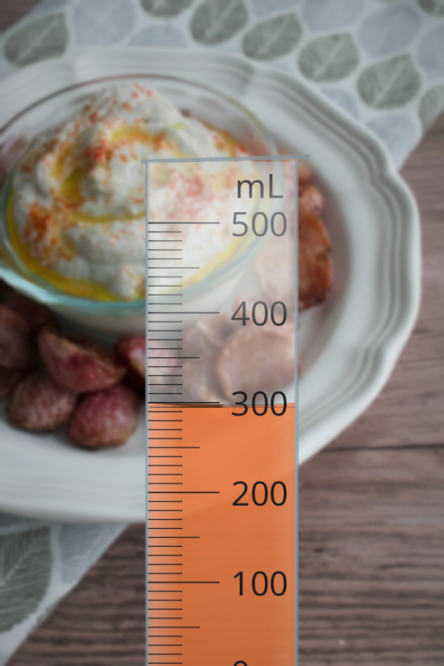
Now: 295,mL
